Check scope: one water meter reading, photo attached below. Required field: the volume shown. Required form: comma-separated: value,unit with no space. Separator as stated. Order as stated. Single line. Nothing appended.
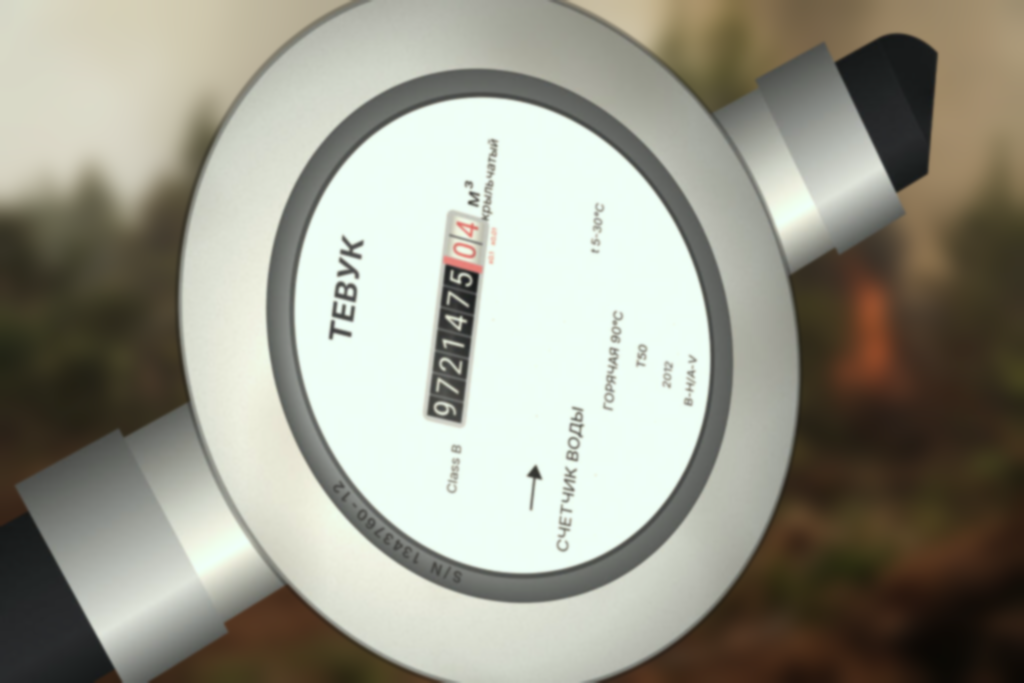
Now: 9721475.04,m³
